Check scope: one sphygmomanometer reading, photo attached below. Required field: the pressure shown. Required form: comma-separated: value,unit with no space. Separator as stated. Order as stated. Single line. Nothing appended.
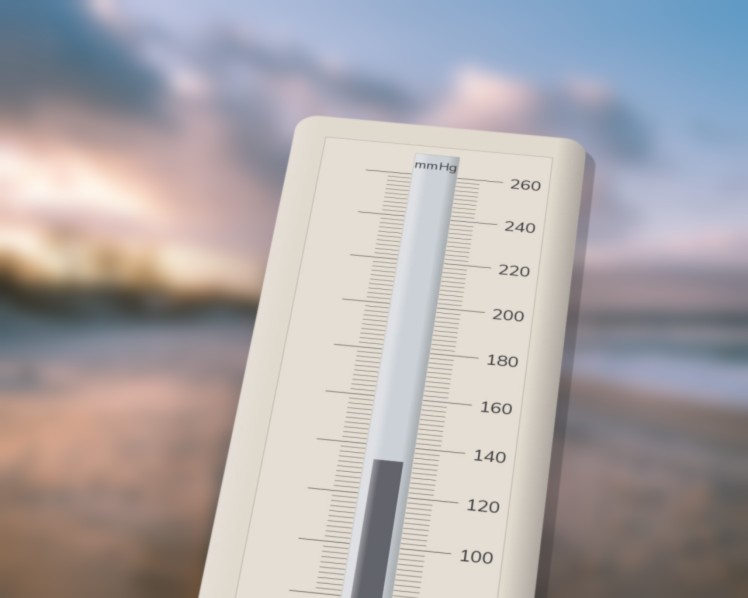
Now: 134,mmHg
